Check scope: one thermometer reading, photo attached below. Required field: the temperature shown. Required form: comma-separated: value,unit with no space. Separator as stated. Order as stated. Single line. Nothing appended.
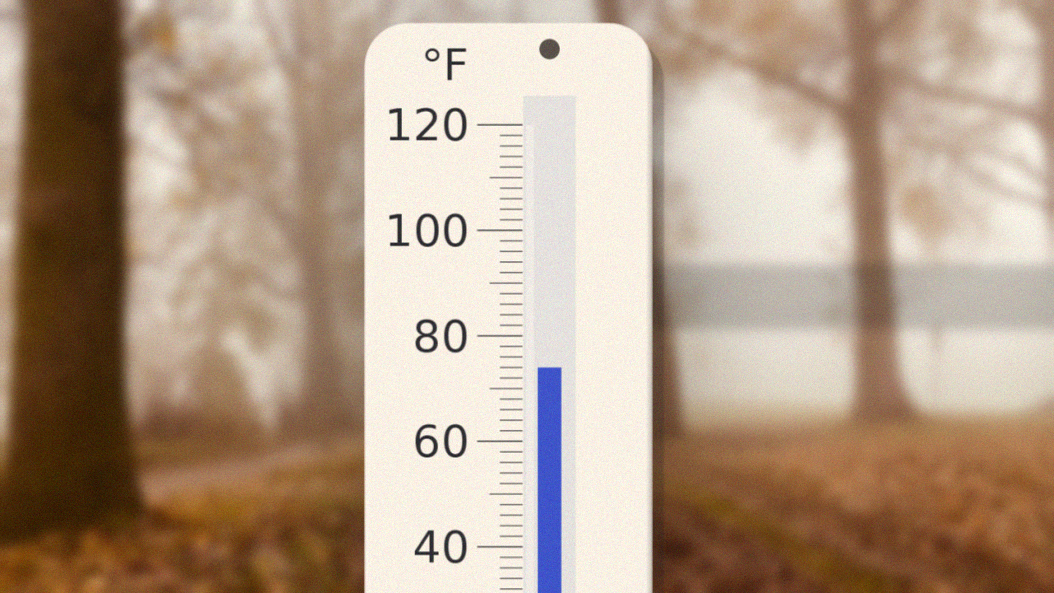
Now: 74,°F
